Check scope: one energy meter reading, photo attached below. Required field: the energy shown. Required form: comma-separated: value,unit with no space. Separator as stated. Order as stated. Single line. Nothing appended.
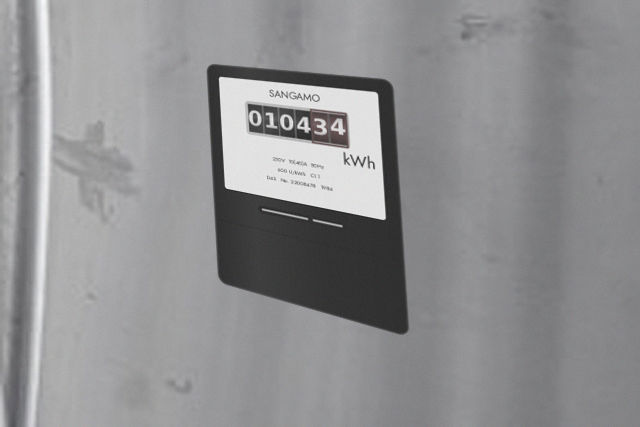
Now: 104.34,kWh
